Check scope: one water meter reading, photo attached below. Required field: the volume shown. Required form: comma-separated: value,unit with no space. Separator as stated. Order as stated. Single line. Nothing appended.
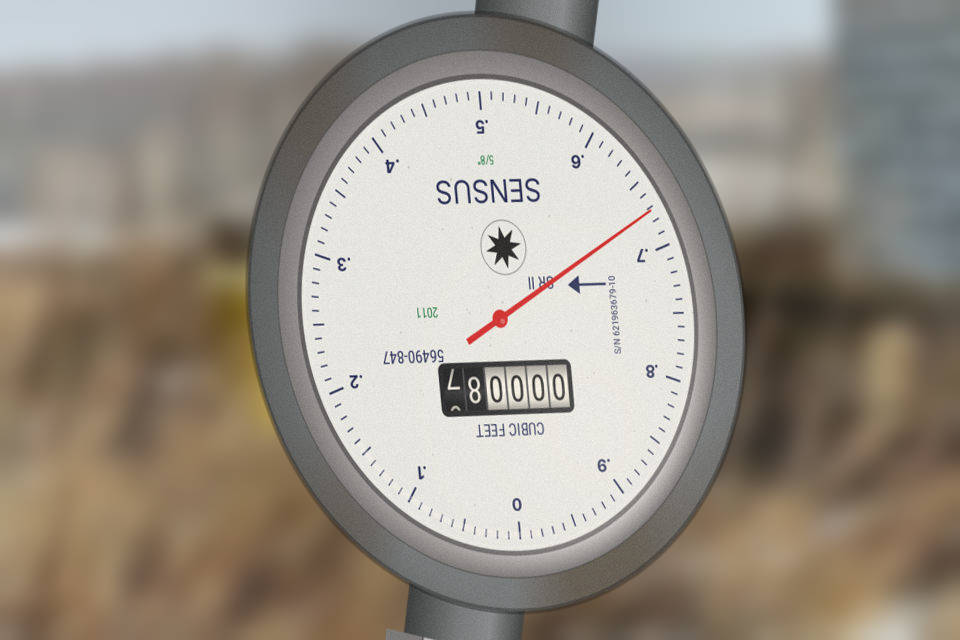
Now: 86.67,ft³
